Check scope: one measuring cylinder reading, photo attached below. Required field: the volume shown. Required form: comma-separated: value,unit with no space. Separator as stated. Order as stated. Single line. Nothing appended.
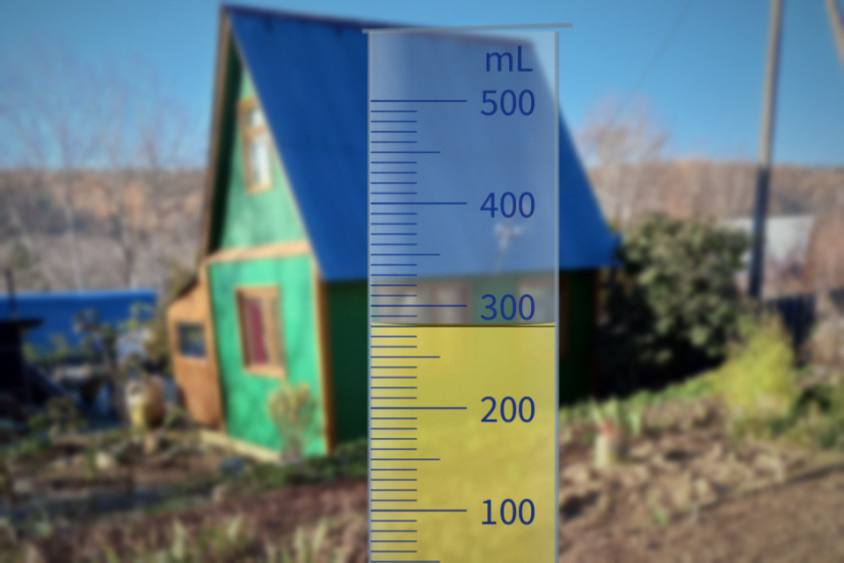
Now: 280,mL
